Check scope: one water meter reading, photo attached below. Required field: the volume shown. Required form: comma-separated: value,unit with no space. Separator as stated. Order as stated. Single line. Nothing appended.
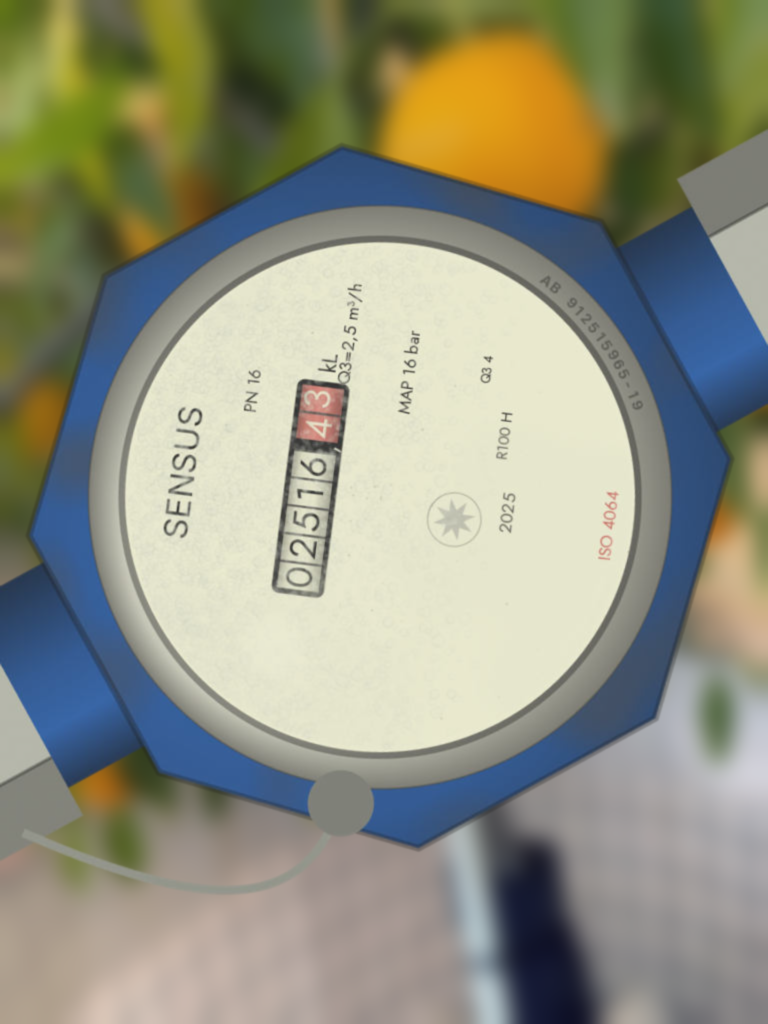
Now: 2516.43,kL
